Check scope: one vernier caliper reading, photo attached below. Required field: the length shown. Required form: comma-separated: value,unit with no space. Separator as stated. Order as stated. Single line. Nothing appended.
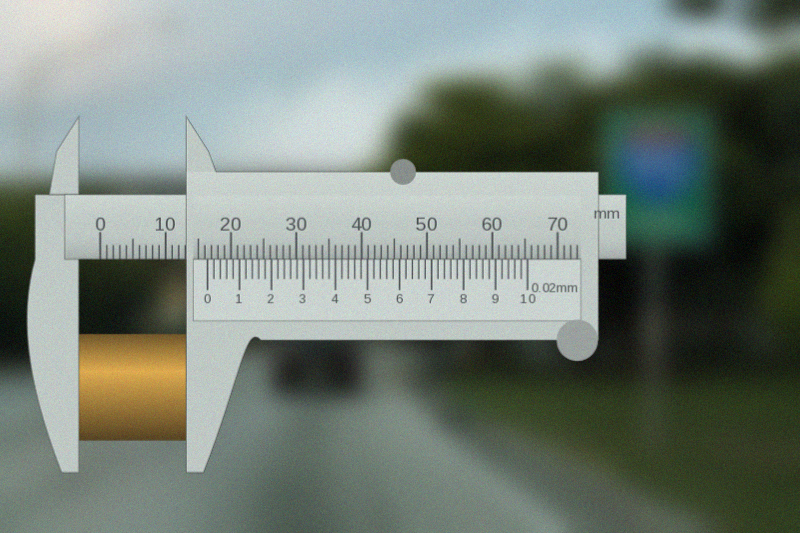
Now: 16.4,mm
